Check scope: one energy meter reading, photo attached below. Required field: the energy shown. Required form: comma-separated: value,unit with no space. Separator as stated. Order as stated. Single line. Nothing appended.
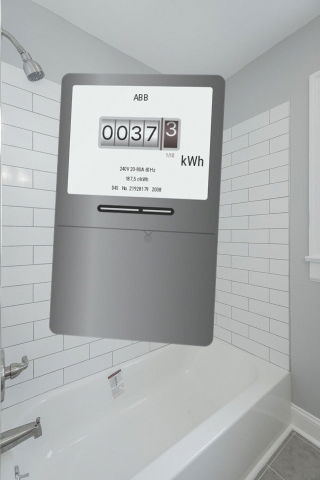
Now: 37.3,kWh
